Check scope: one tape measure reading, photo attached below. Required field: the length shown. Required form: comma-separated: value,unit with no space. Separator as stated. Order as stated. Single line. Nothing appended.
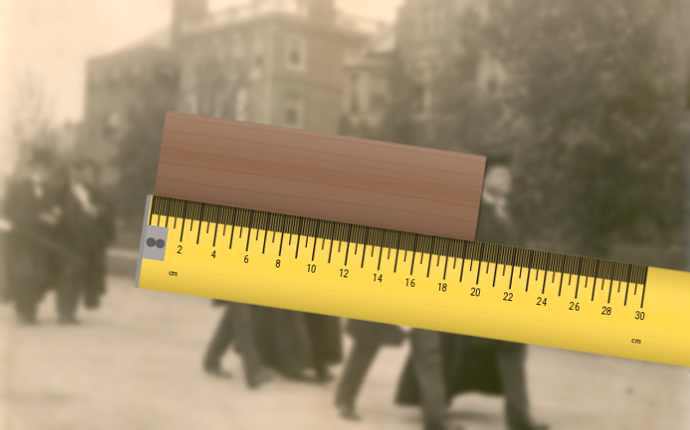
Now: 19.5,cm
